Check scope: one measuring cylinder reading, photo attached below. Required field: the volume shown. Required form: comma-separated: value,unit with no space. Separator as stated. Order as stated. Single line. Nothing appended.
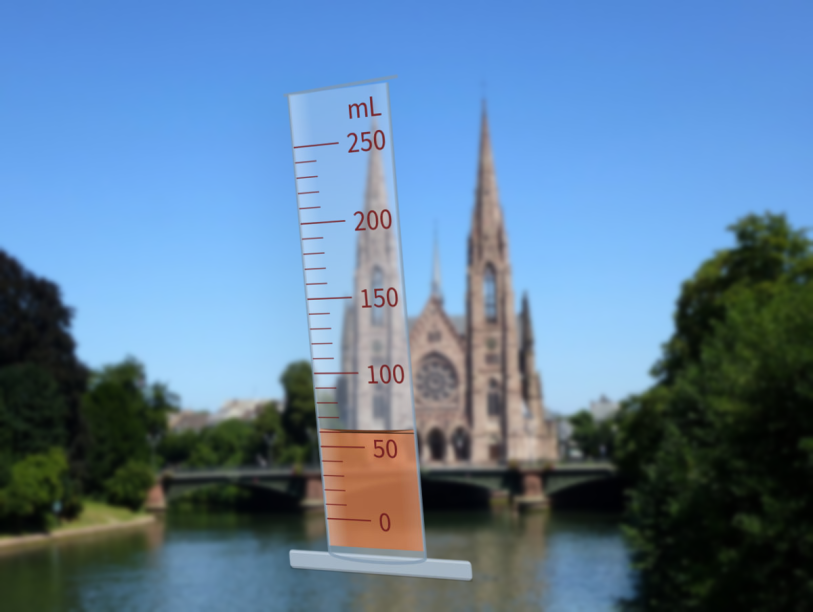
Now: 60,mL
